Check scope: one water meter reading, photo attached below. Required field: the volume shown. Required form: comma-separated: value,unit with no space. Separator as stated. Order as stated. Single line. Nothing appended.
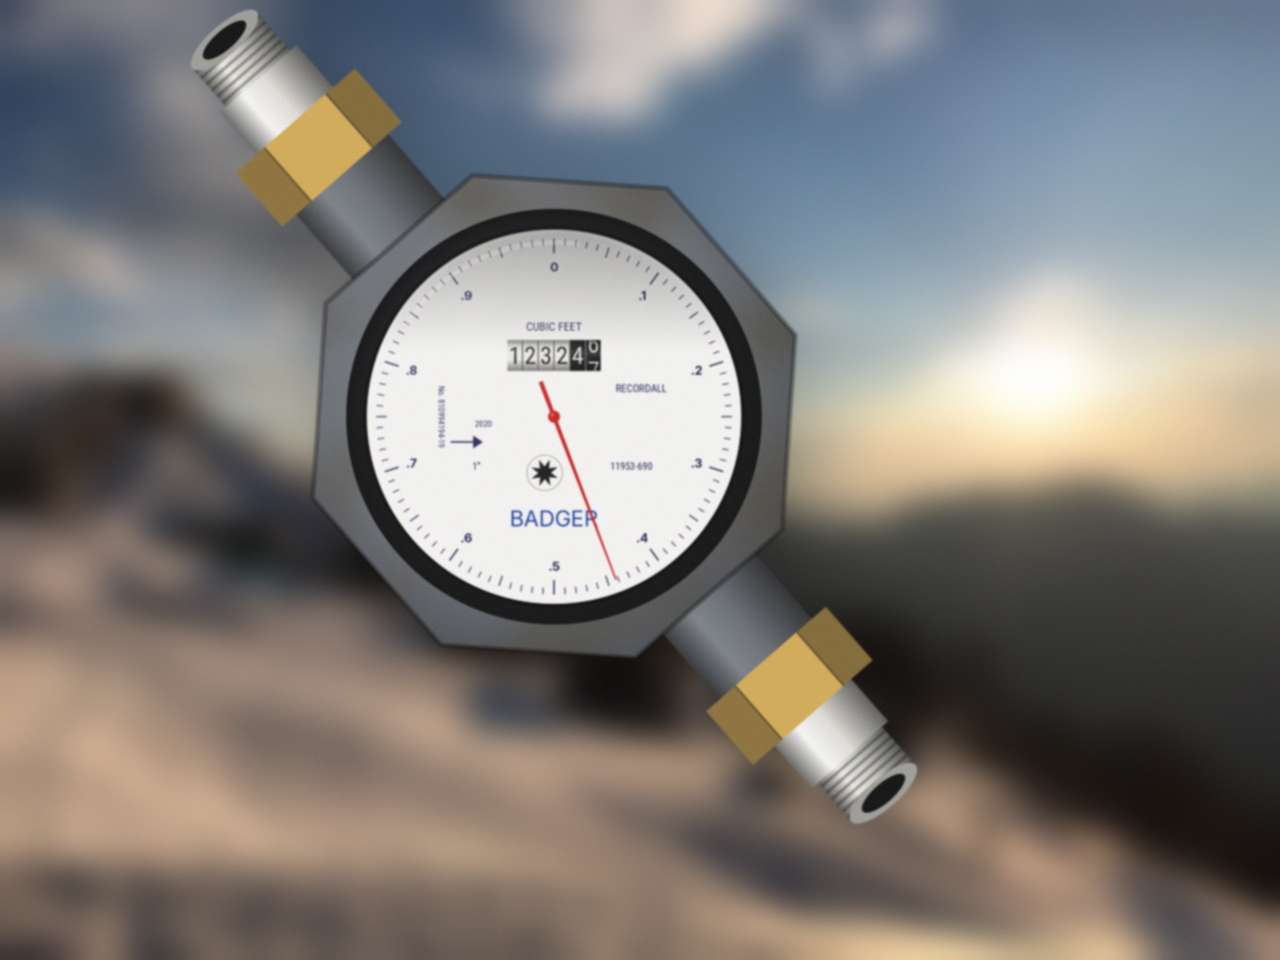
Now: 123246.44,ft³
